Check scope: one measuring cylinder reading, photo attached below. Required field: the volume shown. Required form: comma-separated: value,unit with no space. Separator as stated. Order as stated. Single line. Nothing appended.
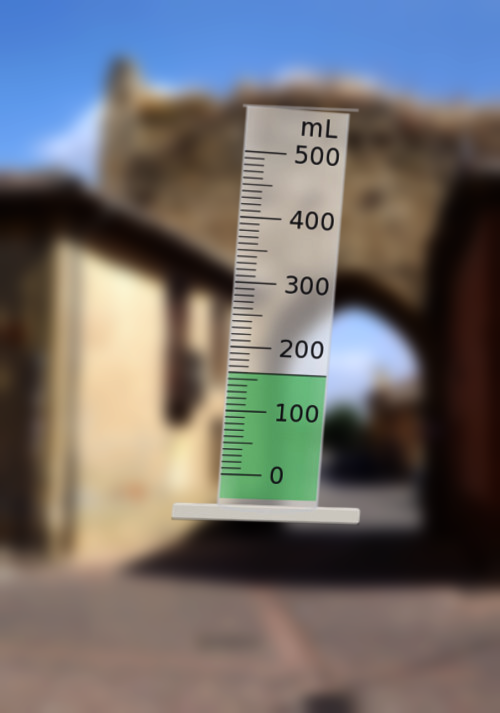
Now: 160,mL
